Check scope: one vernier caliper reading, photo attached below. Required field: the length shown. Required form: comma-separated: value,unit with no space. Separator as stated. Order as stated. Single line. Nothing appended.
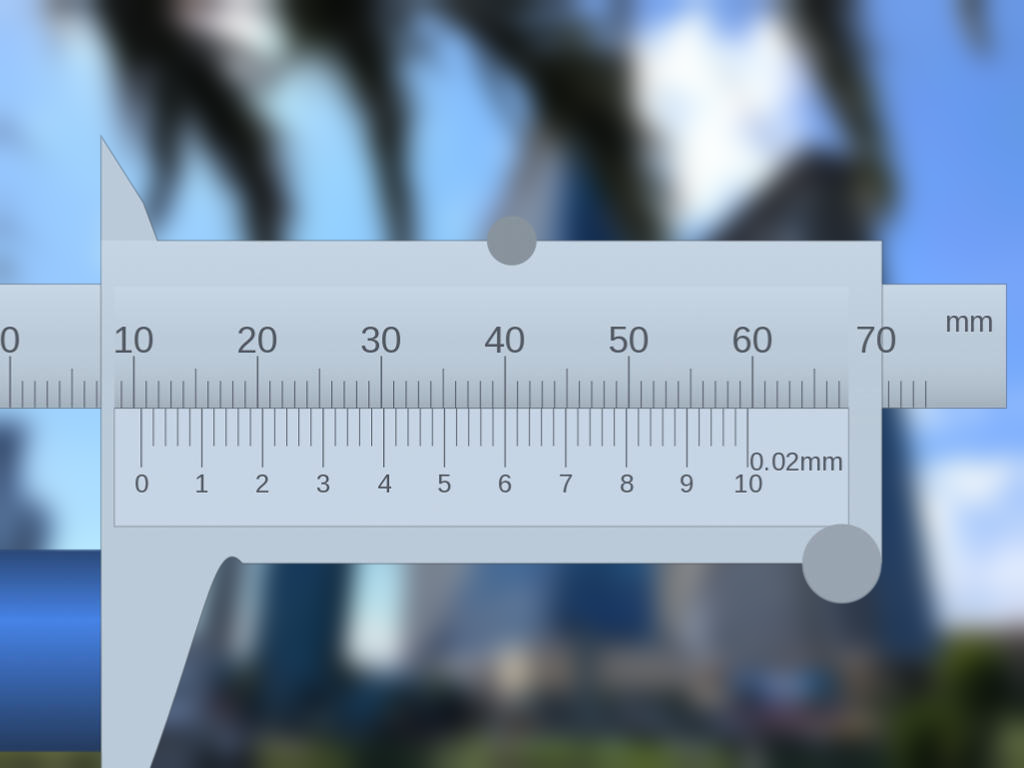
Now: 10.6,mm
